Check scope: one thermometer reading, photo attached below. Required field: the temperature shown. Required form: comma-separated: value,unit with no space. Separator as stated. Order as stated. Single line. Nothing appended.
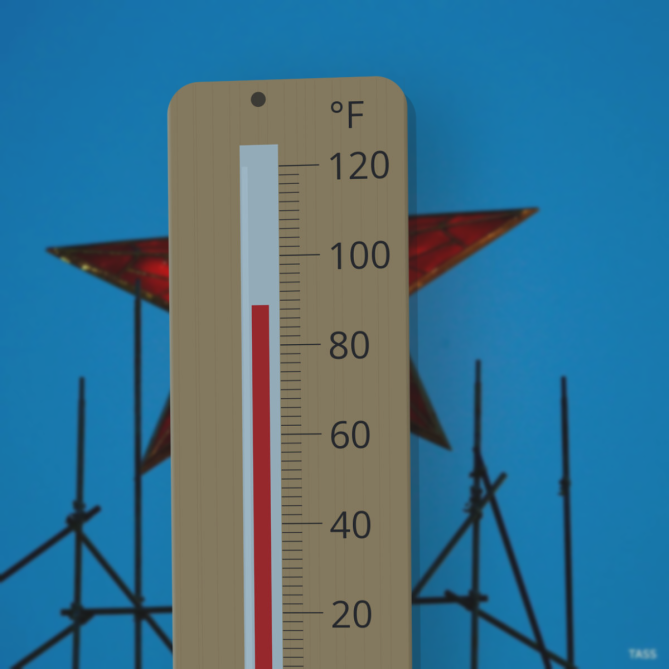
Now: 89,°F
